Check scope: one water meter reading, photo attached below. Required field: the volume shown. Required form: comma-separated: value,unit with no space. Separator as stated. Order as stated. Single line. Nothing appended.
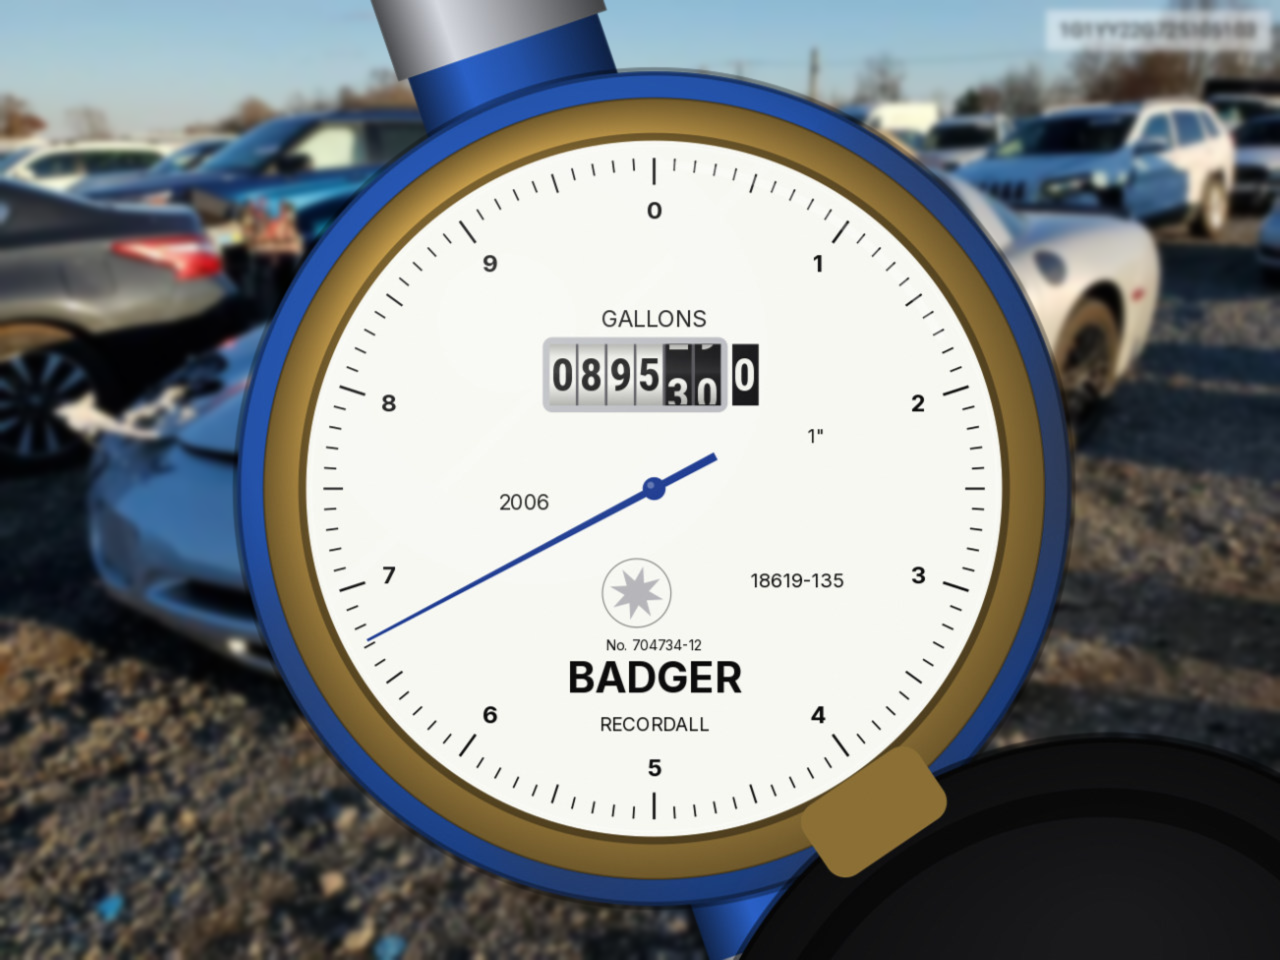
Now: 895296.7,gal
